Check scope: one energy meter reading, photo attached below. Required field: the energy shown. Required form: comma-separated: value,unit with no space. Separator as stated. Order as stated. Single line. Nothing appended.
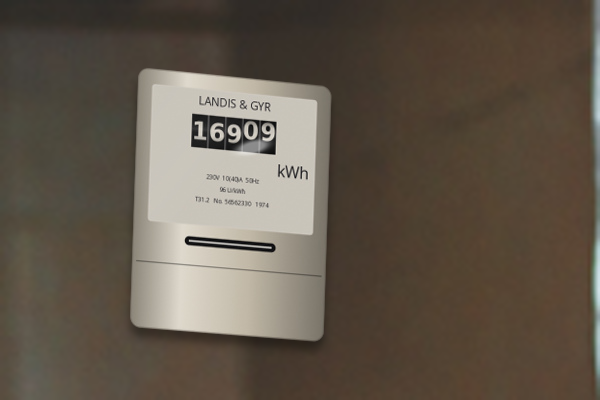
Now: 16909,kWh
